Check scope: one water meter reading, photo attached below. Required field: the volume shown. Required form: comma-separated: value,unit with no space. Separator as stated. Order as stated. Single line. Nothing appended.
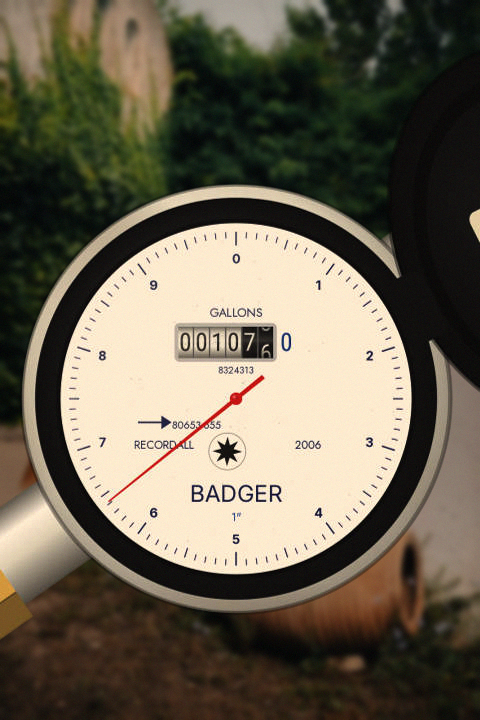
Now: 10756.4,gal
